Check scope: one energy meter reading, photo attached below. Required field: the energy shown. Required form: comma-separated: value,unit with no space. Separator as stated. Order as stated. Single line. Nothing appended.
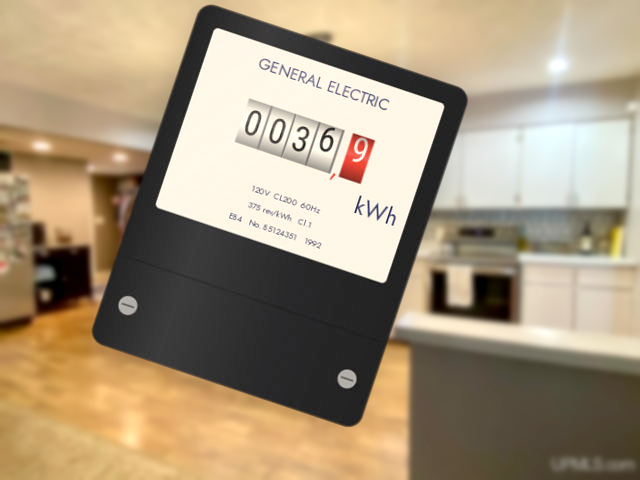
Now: 36.9,kWh
